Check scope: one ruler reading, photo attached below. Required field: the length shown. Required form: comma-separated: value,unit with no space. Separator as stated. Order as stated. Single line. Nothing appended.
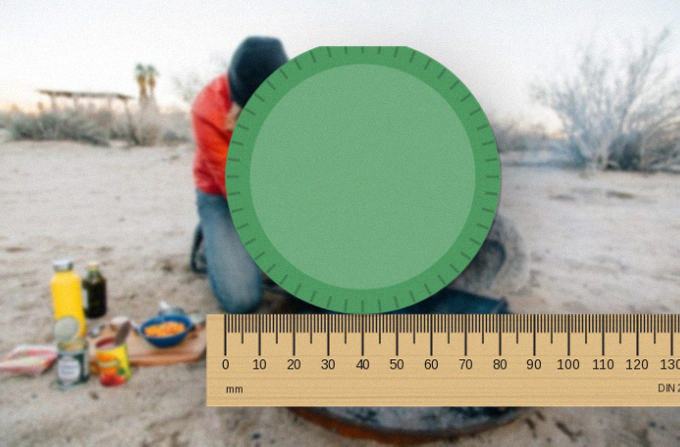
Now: 80,mm
